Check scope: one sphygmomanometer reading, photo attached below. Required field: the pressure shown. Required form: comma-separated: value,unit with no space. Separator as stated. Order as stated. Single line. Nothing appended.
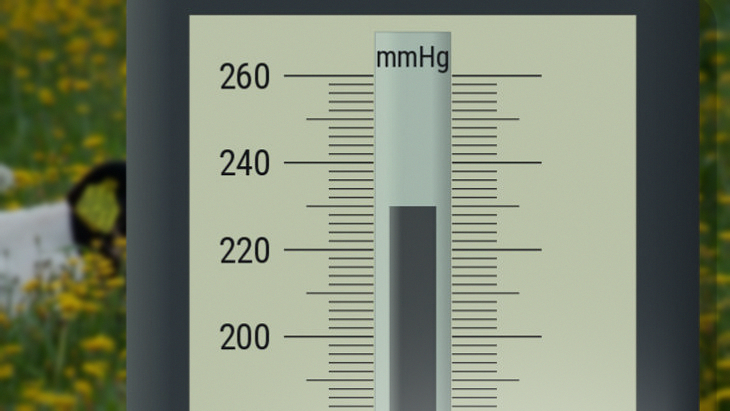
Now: 230,mmHg
